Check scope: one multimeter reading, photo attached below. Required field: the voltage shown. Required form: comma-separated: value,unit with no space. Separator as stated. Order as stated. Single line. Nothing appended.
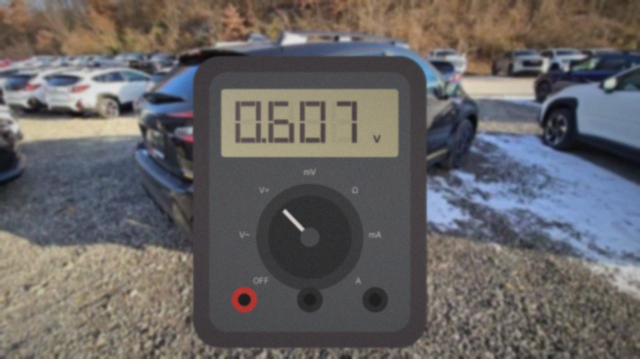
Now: 0.607,V
